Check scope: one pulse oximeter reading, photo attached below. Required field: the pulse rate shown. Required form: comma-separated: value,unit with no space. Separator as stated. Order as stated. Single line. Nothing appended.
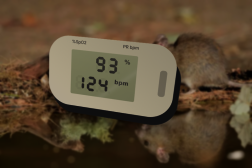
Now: 124,bpm
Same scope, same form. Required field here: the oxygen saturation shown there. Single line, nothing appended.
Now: 93,%
